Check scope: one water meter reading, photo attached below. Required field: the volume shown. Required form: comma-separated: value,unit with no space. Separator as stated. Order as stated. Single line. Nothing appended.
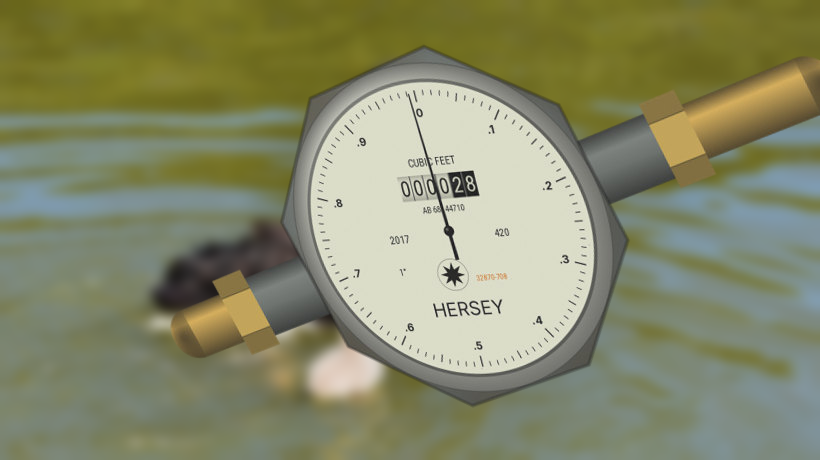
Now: 27.99,ft³
